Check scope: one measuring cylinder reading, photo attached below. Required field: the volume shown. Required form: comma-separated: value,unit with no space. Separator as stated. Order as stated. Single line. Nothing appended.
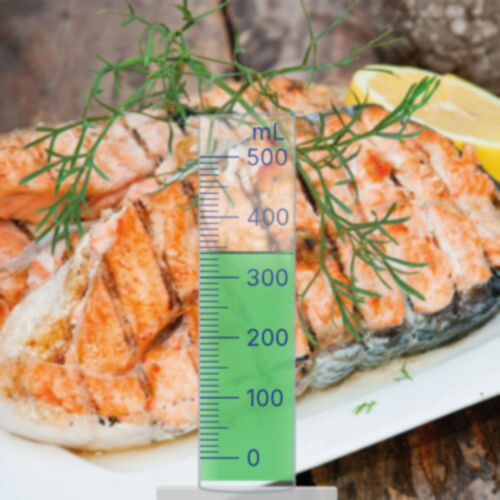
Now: 340,mL
